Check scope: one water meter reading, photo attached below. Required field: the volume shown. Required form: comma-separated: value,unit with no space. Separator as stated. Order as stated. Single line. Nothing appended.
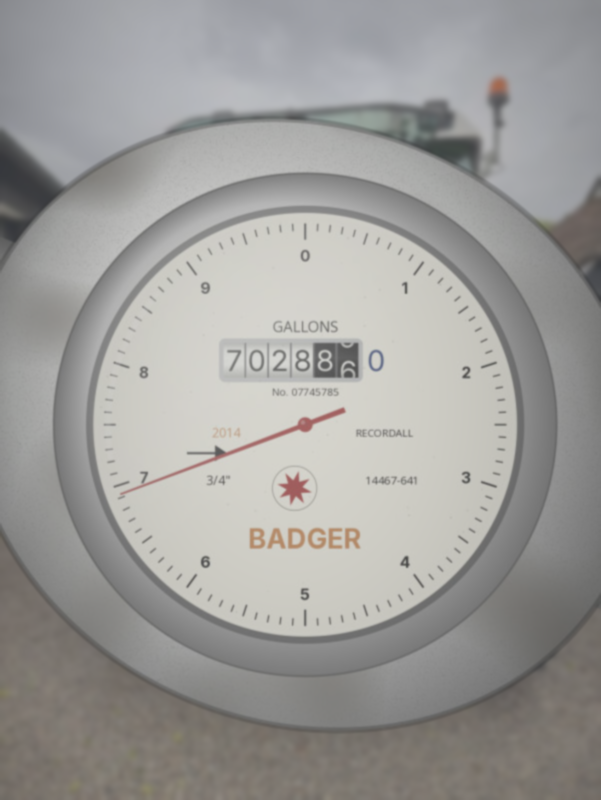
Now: 7028856.9,gal
